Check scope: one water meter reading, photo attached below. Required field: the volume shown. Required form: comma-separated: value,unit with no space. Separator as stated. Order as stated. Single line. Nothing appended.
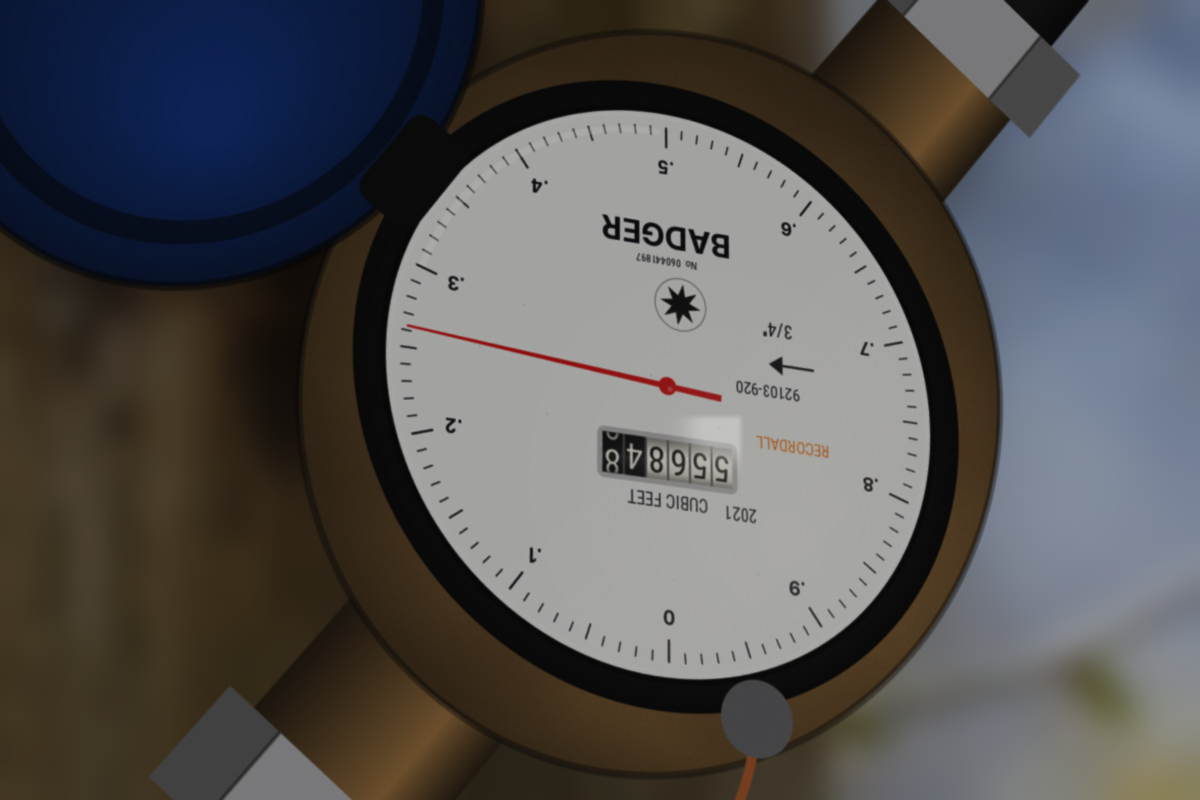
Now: 556848.26,ft³
